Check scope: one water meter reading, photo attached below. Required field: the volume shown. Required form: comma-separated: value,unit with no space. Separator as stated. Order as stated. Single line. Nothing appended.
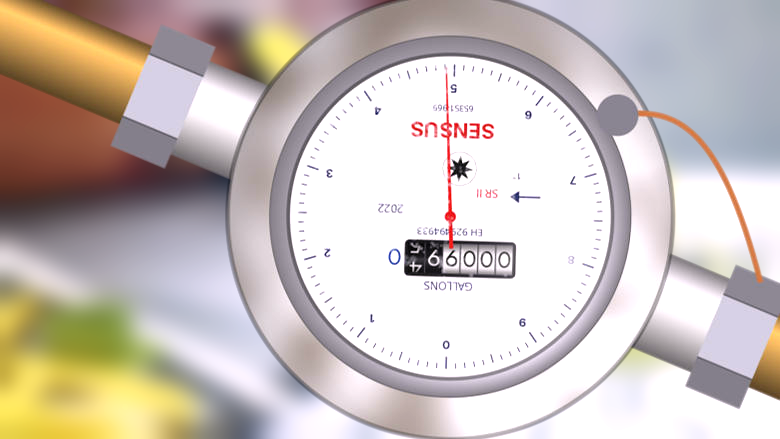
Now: 9944.9,gal
